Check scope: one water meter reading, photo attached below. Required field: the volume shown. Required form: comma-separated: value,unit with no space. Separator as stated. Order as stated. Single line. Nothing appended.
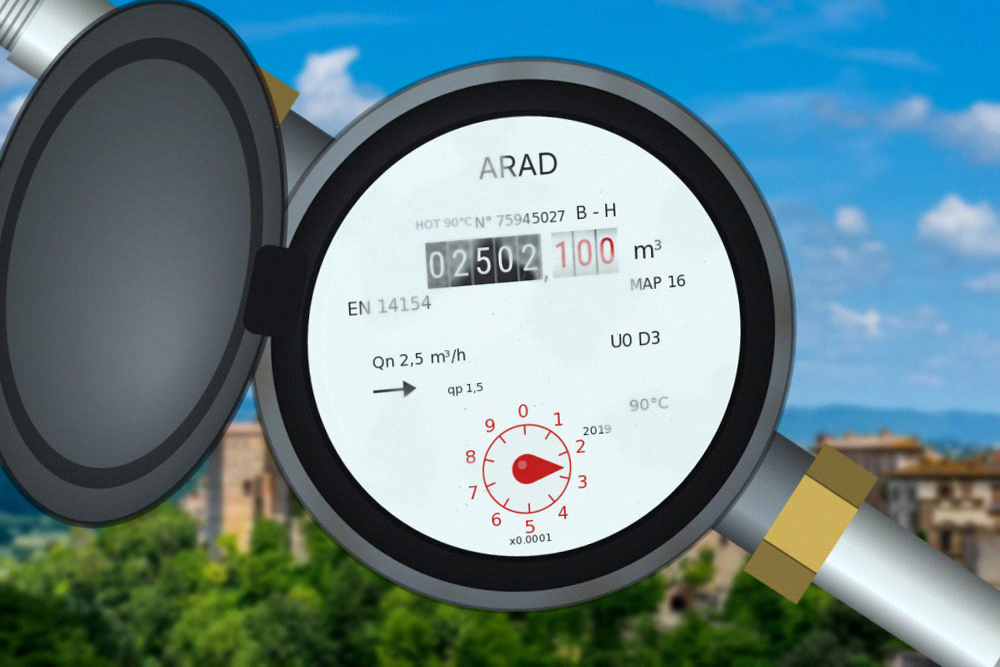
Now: 2502.1002,m³
